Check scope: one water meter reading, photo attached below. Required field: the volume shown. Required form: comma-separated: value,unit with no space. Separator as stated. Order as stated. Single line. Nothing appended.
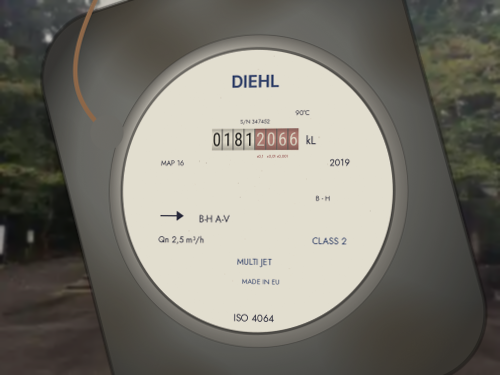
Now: 181.2066,kL
